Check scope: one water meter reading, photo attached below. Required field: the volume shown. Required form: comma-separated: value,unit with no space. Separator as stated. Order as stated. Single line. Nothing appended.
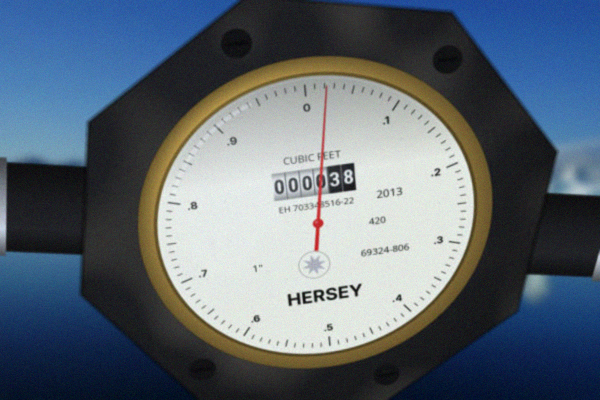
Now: 38.02,ft³
